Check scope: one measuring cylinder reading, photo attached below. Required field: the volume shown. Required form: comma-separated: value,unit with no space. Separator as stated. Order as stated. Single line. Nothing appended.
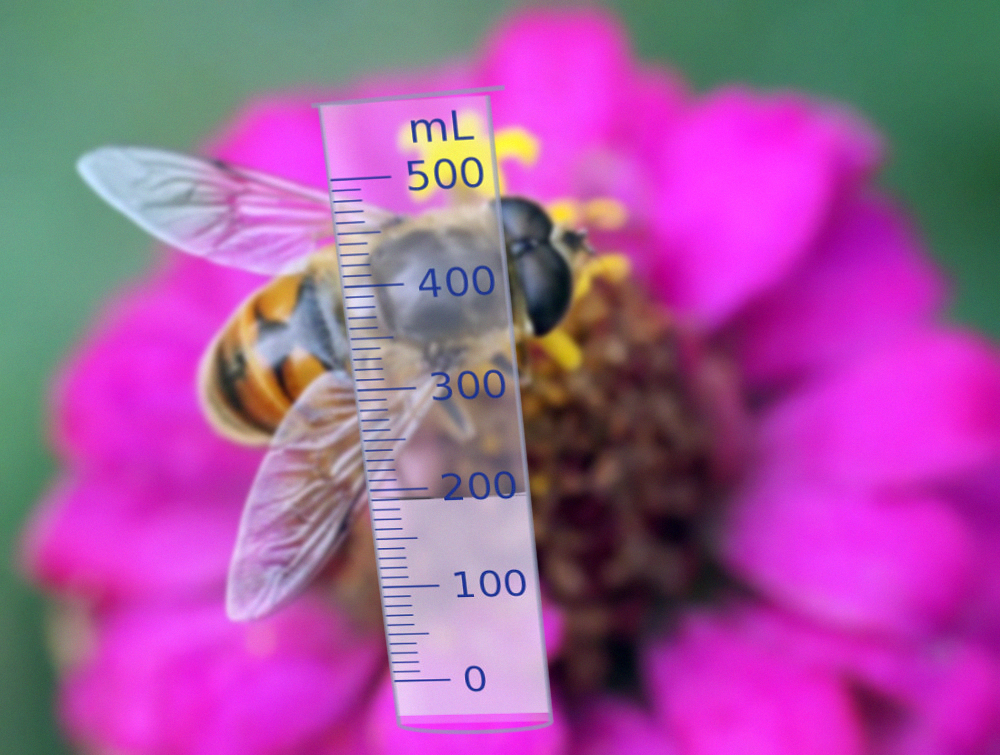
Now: 190,mL
